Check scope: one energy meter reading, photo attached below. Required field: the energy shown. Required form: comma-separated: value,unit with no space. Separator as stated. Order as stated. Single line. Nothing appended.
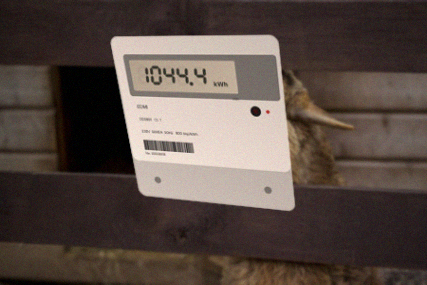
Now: 1044.4,kWh
